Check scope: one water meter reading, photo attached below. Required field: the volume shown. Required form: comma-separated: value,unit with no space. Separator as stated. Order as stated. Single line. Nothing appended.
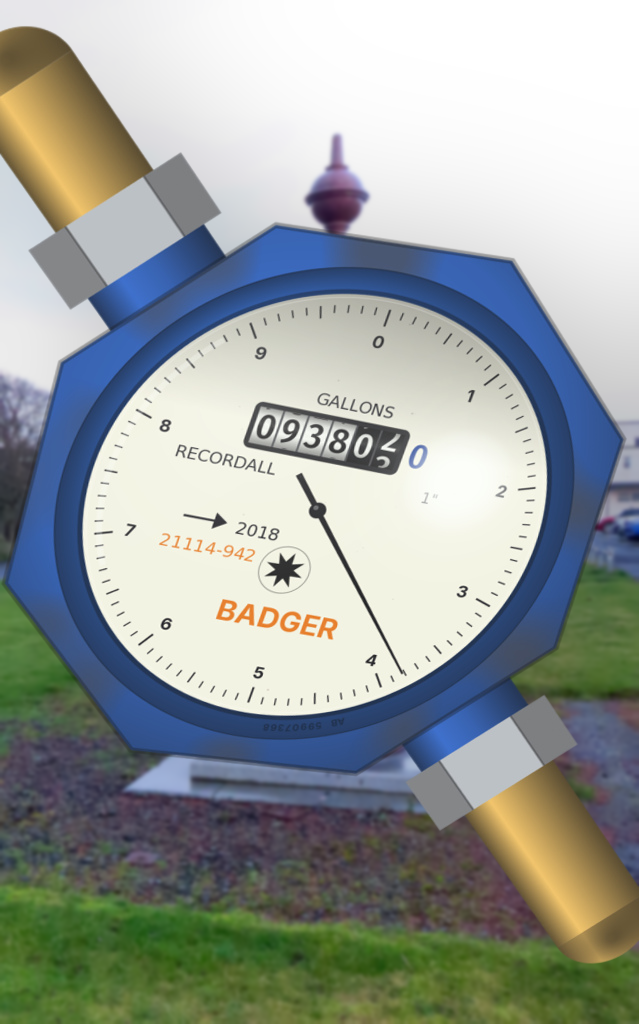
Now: 938023.8,gal
